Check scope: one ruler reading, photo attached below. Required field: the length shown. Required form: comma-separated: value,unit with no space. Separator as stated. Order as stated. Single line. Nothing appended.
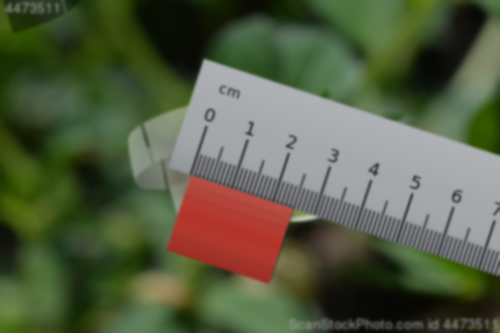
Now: 2.5,cm
